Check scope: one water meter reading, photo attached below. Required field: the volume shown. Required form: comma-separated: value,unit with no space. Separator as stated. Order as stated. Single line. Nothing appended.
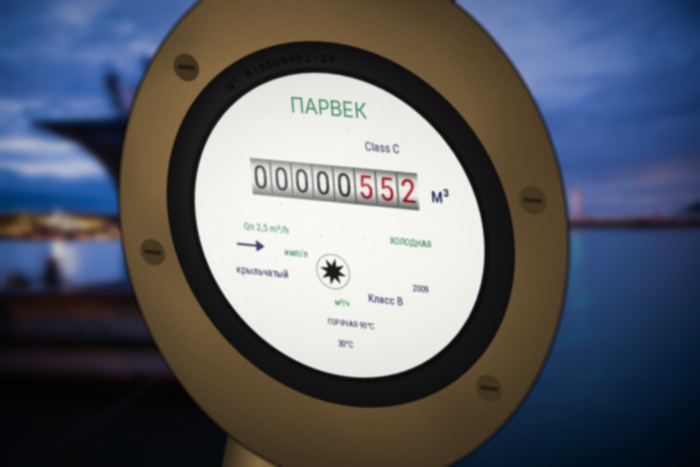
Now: 0.552,m³
